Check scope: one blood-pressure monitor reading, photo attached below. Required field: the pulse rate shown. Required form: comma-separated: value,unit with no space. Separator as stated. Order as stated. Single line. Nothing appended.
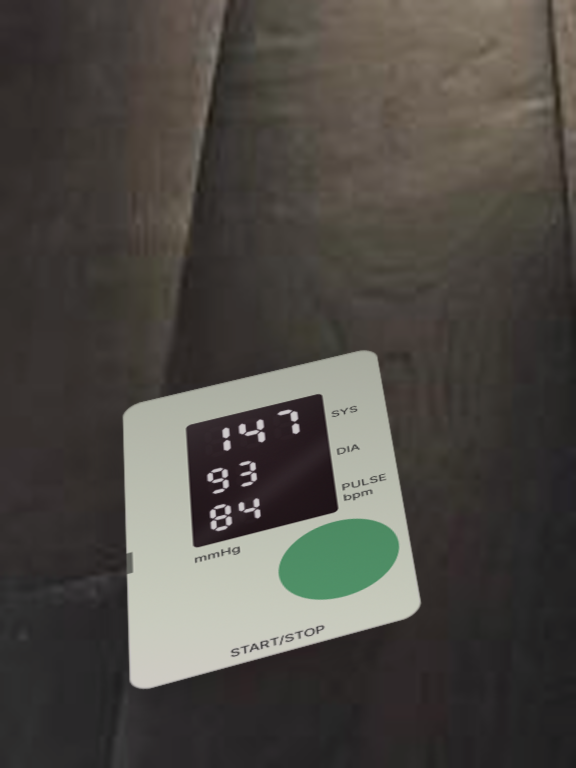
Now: 84,bpm
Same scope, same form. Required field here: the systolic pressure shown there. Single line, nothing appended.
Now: 147,mmHg
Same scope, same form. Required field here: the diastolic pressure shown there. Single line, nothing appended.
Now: 93,mmHg
